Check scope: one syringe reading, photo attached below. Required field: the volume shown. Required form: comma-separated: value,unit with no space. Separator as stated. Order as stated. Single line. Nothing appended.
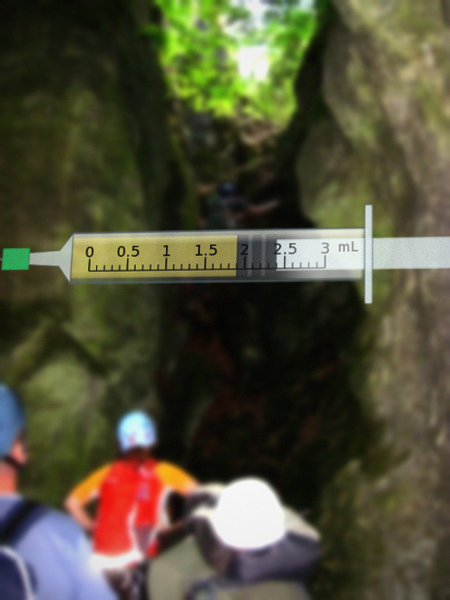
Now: 1.9,mL
